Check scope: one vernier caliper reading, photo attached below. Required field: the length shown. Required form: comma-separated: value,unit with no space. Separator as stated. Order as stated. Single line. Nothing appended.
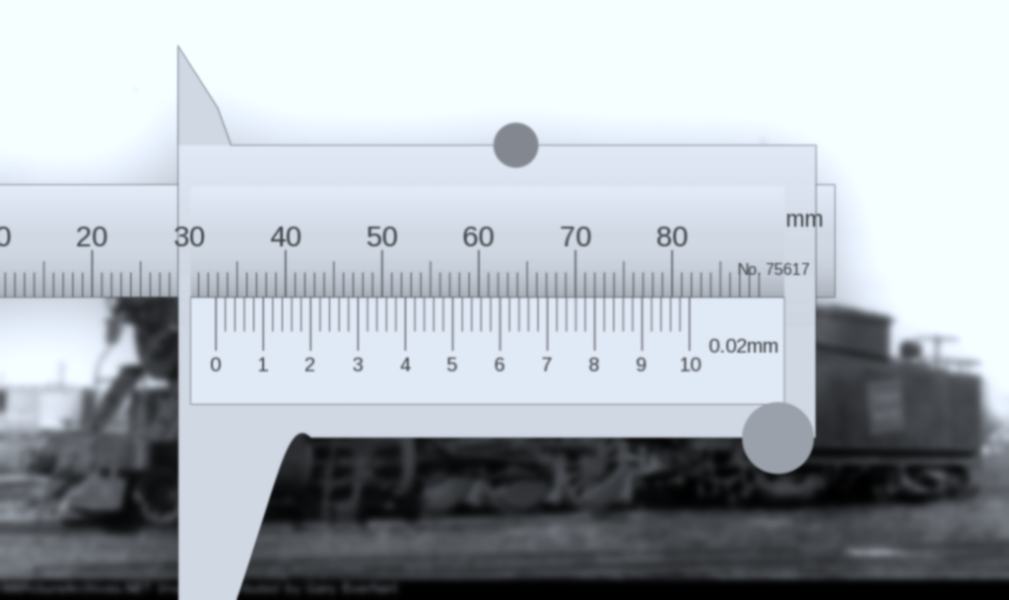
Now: 32.8,mm
